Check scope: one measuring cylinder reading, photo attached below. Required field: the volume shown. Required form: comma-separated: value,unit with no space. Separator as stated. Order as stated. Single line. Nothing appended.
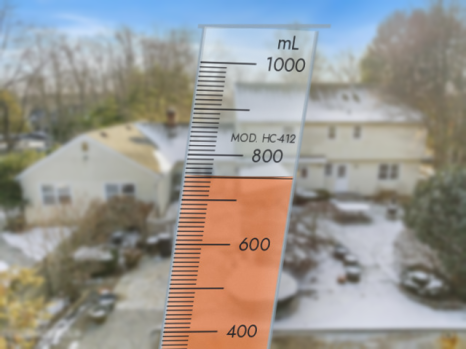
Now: 750,mL
